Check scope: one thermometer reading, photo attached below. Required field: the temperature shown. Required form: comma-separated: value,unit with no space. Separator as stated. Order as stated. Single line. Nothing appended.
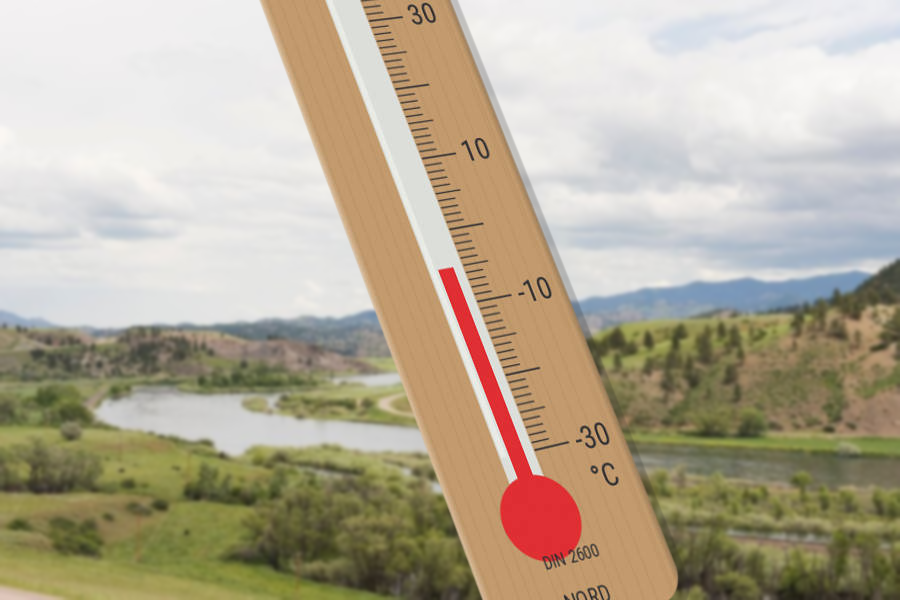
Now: -5,°C
